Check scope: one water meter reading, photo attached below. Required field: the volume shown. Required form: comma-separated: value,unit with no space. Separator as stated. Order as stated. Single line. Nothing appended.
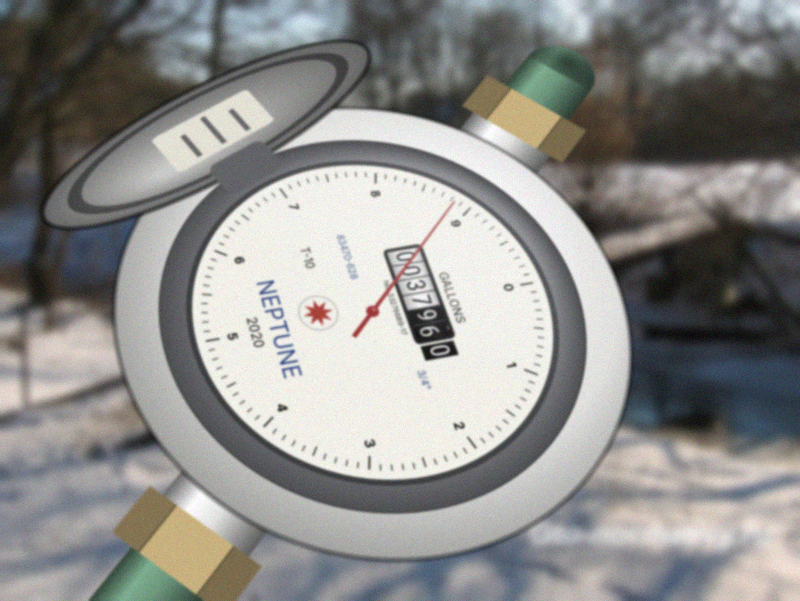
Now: 37958.8,gal
